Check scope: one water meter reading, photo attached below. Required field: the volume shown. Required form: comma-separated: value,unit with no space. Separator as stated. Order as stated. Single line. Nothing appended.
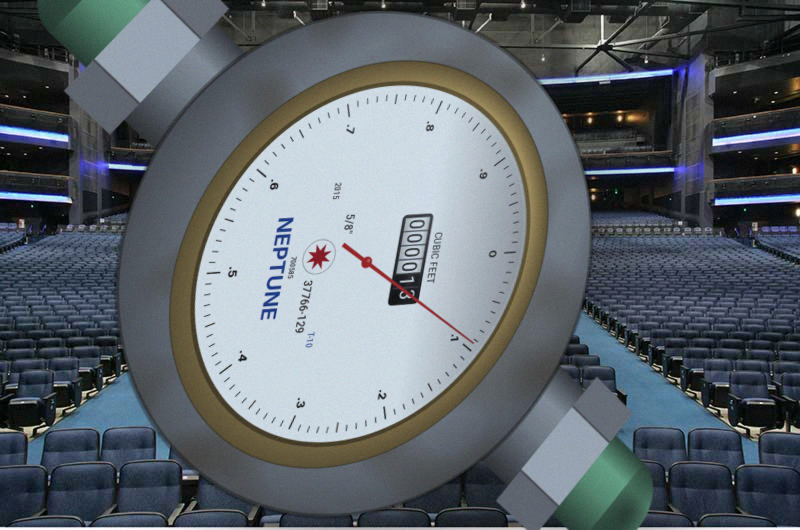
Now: 13.09,ft³
